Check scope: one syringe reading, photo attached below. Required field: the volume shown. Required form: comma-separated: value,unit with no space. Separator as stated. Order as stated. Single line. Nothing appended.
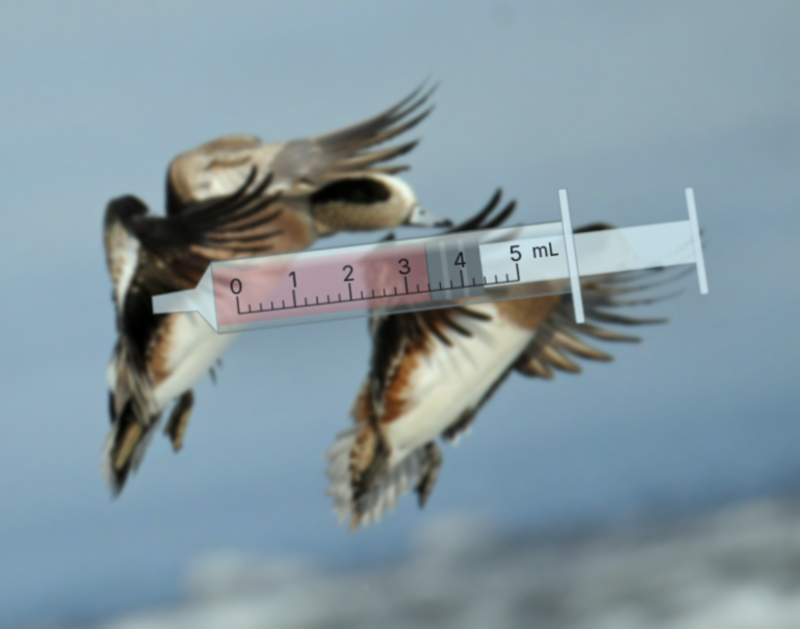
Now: 3.4,mL
